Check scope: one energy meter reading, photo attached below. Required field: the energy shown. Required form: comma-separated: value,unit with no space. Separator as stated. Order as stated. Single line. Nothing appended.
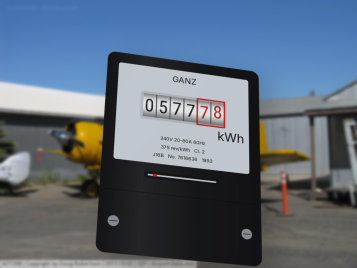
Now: 577.78,kWh
